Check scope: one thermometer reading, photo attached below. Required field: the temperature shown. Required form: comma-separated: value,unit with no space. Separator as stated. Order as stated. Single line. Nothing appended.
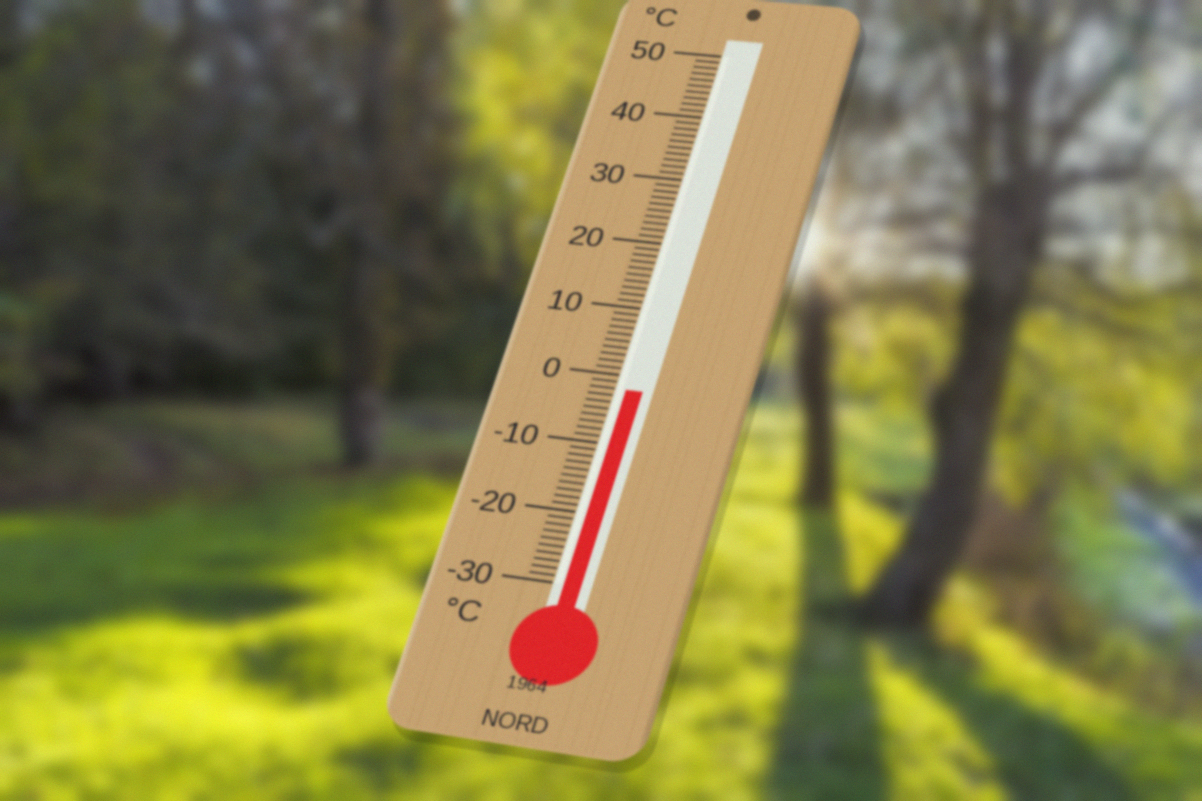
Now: -2,°C
